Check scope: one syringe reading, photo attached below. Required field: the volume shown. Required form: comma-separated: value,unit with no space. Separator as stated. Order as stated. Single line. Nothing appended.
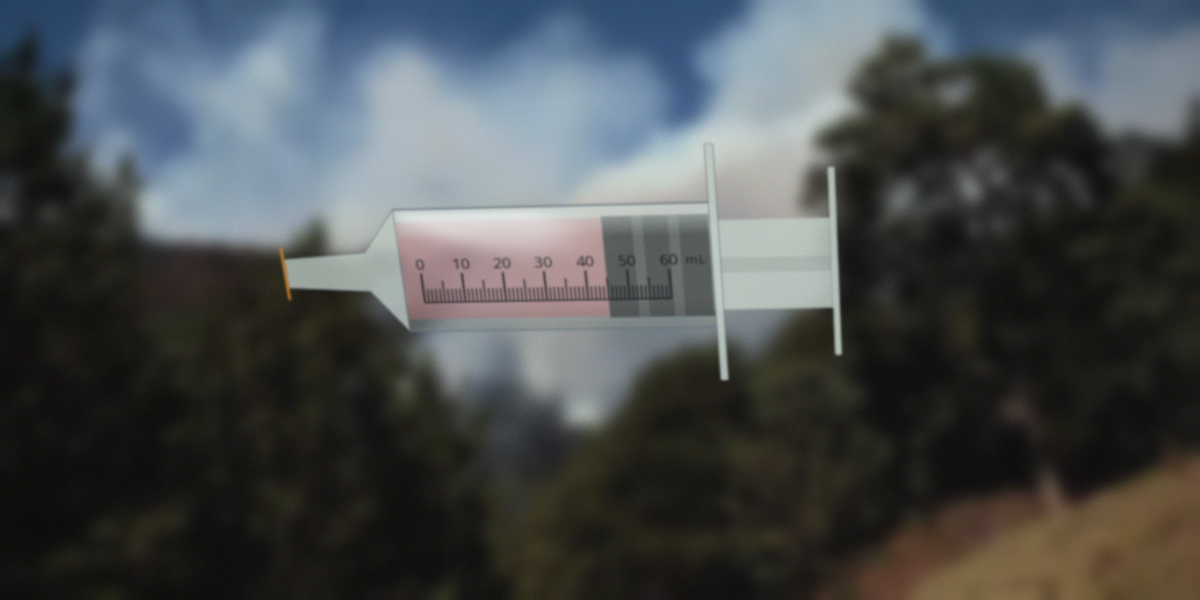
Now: 45,mL
